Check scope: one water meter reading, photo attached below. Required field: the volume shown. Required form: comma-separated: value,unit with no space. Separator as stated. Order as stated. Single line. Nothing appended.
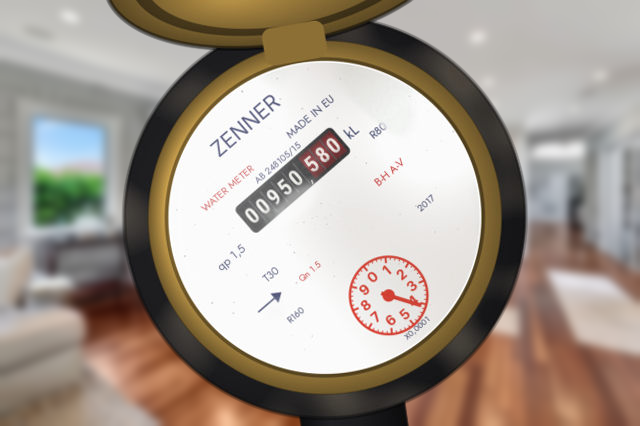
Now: 950.5804,kL
